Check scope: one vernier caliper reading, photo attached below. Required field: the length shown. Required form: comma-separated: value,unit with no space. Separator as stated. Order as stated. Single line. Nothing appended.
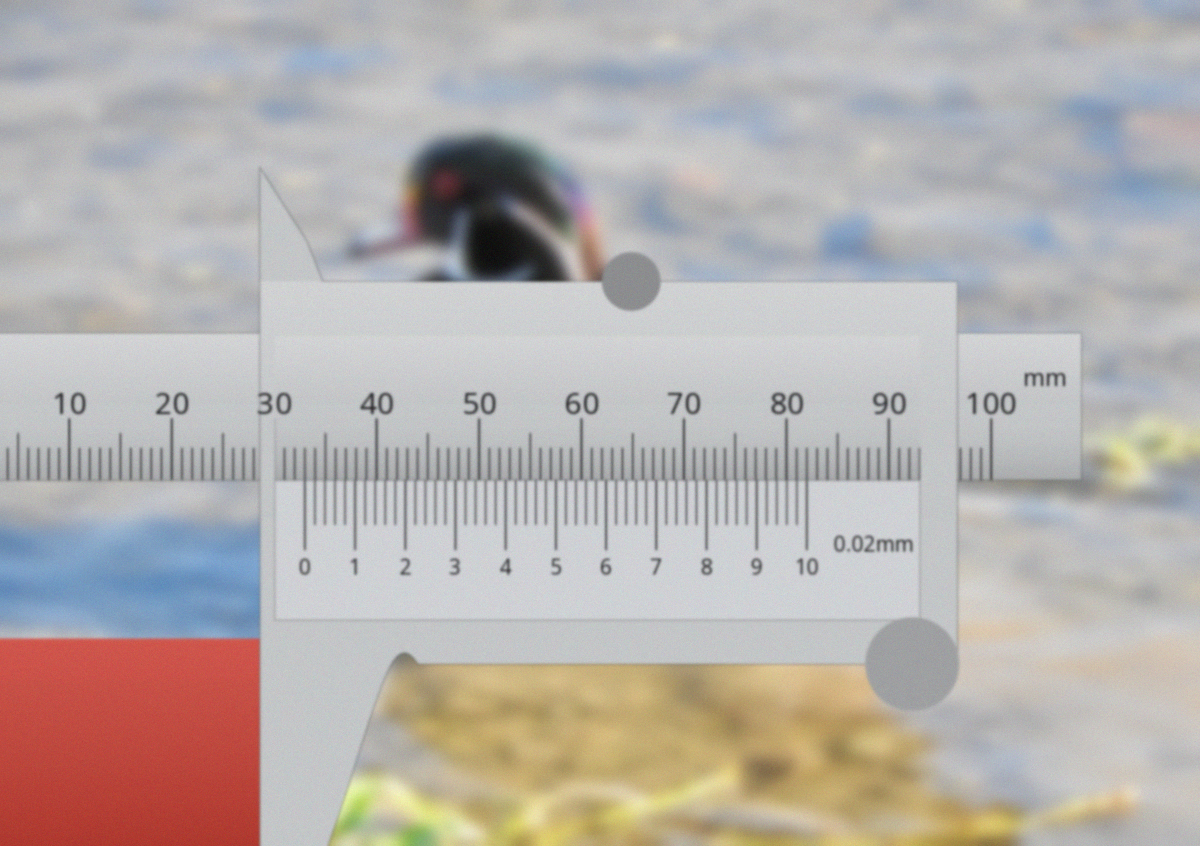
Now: 33.0,mm
